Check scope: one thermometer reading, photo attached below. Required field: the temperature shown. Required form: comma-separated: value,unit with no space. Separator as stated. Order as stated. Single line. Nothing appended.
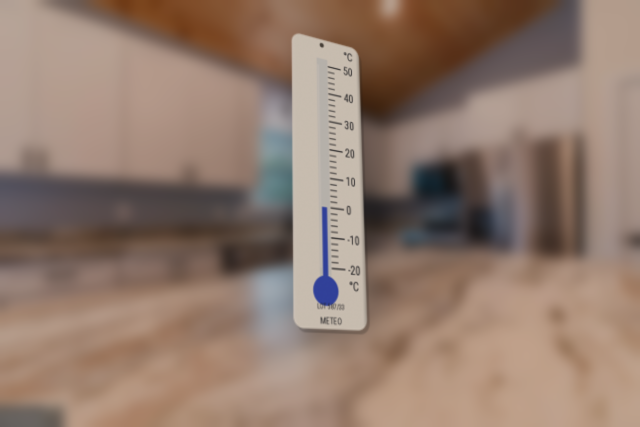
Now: 0,°C
